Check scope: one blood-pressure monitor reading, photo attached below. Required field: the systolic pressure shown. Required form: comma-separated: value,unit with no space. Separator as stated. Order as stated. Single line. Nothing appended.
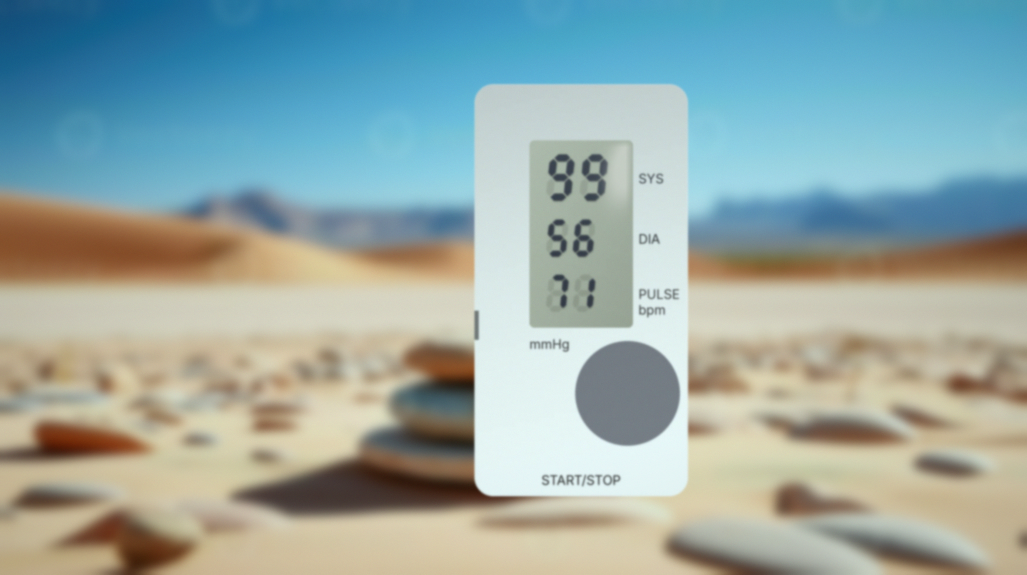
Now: 99,mmHg
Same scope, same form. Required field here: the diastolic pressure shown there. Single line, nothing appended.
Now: 56,mmHg
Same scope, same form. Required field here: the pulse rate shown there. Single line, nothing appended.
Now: 71,bpm
